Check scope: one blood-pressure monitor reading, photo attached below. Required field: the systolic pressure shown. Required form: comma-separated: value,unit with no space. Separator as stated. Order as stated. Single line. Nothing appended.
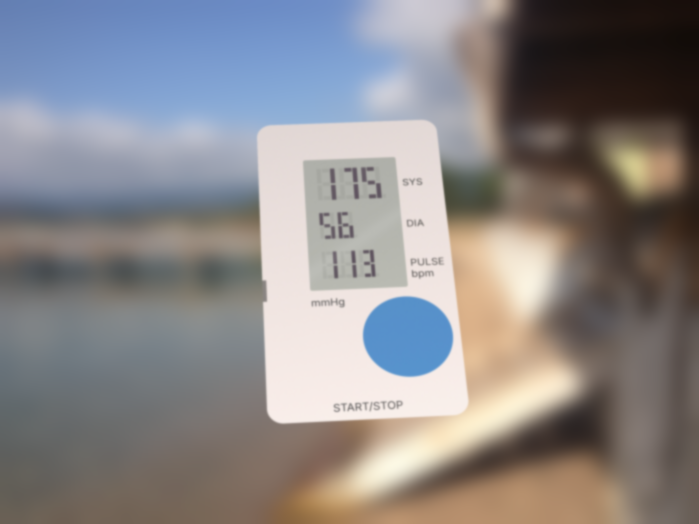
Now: 175,mmHg
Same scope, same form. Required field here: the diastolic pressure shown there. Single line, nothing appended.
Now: 56,mmHg
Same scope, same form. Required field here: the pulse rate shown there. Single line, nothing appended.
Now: 113,bpm
